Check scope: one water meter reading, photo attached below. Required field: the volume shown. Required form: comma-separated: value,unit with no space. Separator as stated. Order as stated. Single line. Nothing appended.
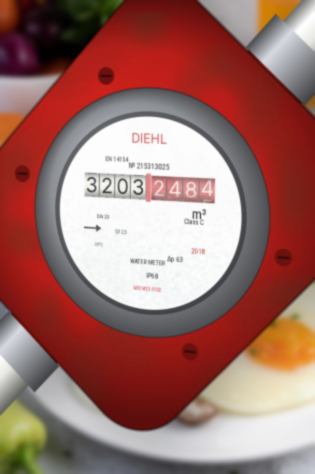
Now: 3203.2484,m³
